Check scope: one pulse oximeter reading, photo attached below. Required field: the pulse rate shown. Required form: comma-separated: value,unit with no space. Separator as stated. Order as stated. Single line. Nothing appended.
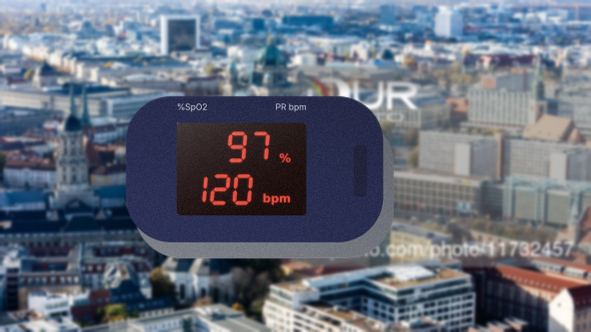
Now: 120,bpm
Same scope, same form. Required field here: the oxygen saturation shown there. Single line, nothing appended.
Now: 97,%
